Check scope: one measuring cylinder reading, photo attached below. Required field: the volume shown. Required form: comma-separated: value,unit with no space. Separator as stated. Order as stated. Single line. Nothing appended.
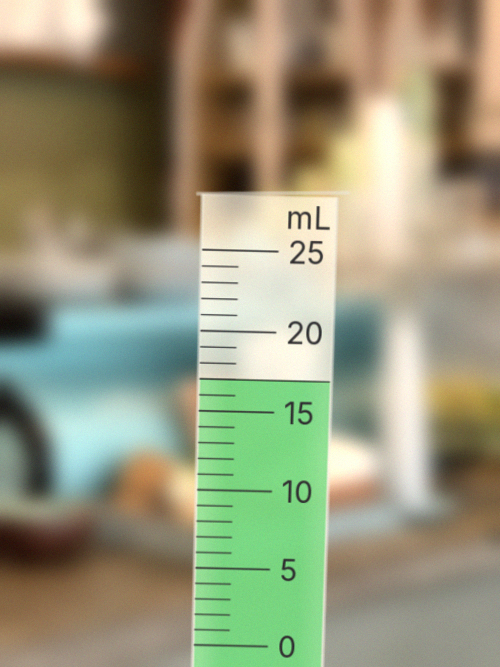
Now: 17,mL
